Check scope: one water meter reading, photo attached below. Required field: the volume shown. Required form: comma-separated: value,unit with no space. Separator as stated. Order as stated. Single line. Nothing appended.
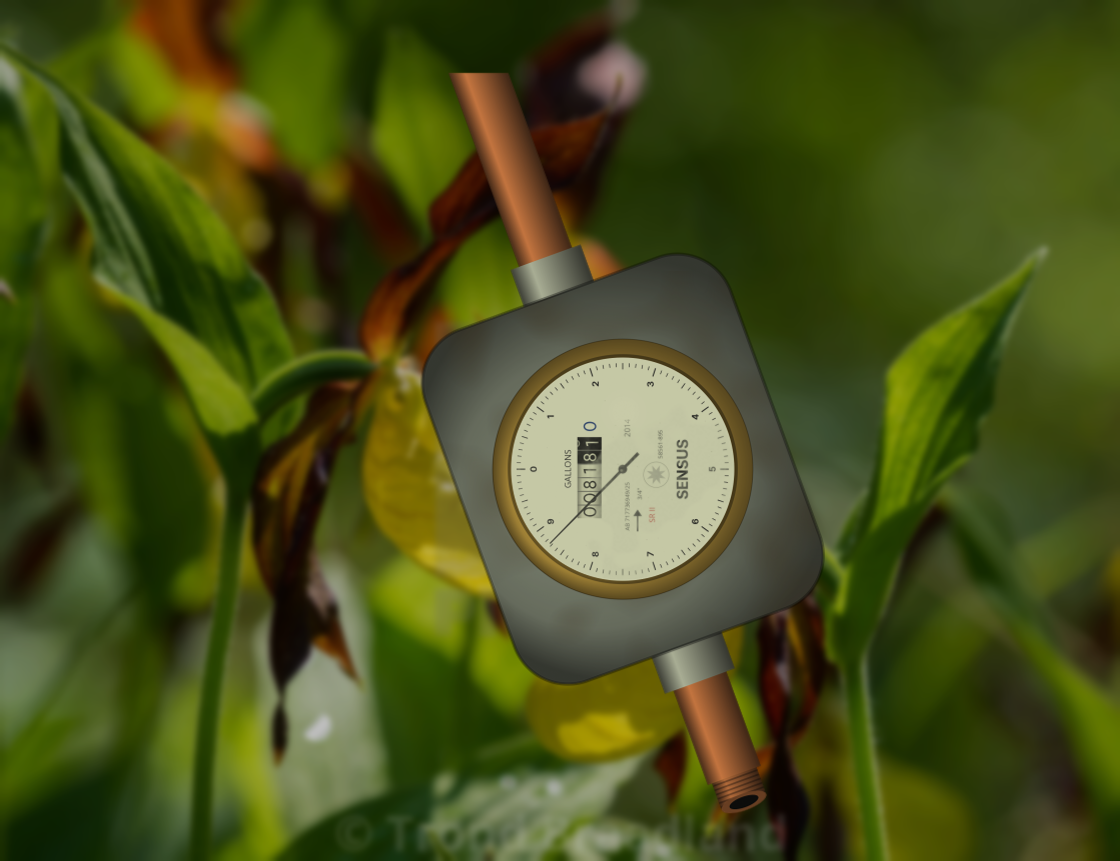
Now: 81808.7,gal
